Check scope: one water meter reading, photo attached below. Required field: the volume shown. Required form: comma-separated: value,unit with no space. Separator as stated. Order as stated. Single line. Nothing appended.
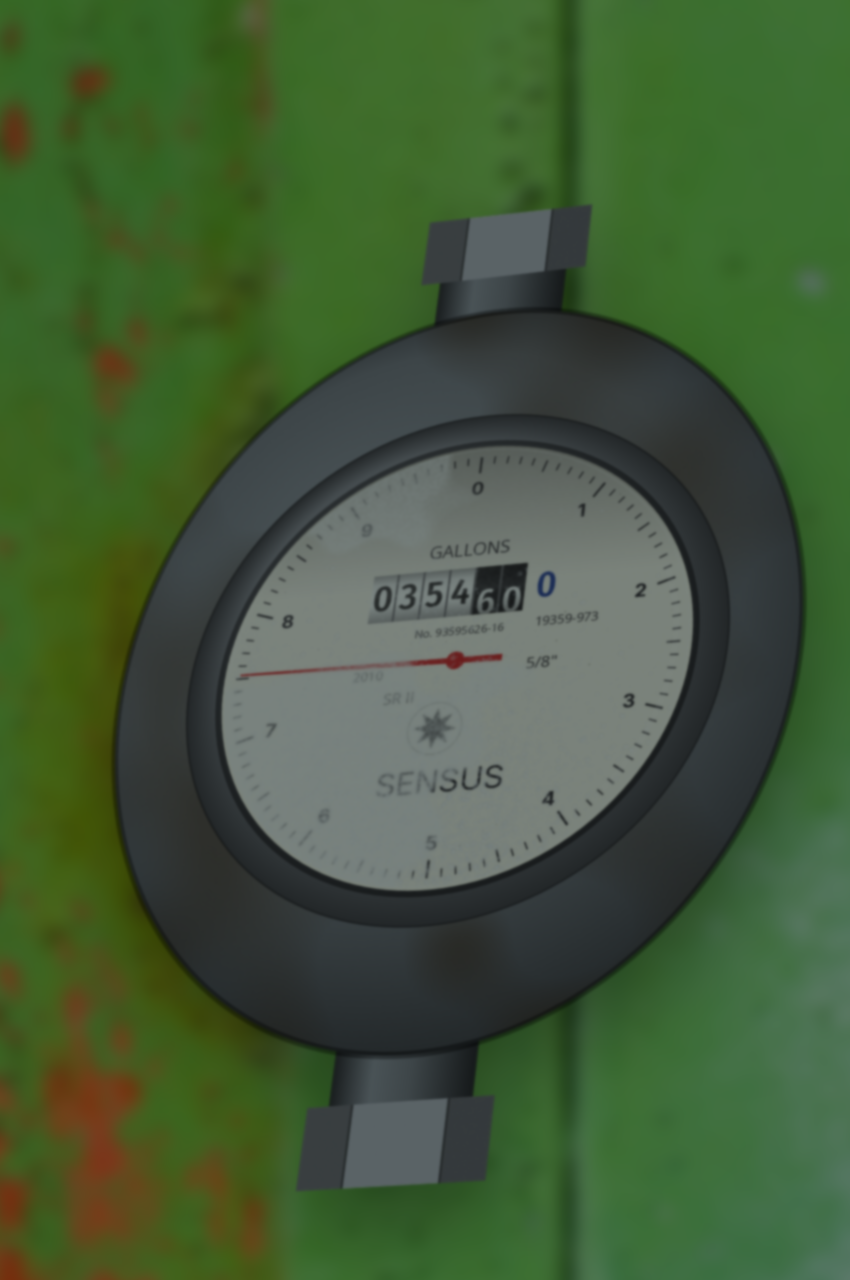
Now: 354597.5,gal
